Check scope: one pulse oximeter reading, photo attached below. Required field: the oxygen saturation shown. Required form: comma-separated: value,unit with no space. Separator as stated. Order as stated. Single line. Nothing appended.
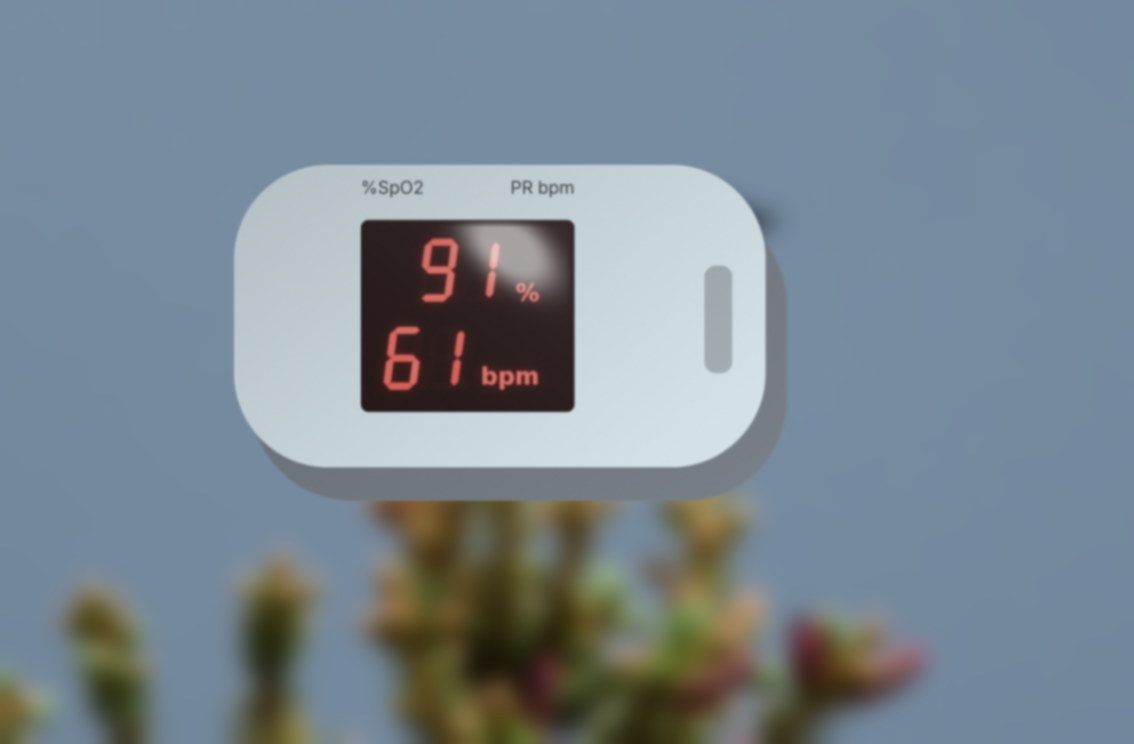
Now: 91,%
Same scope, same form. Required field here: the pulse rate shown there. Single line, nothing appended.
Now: 61,bpm
